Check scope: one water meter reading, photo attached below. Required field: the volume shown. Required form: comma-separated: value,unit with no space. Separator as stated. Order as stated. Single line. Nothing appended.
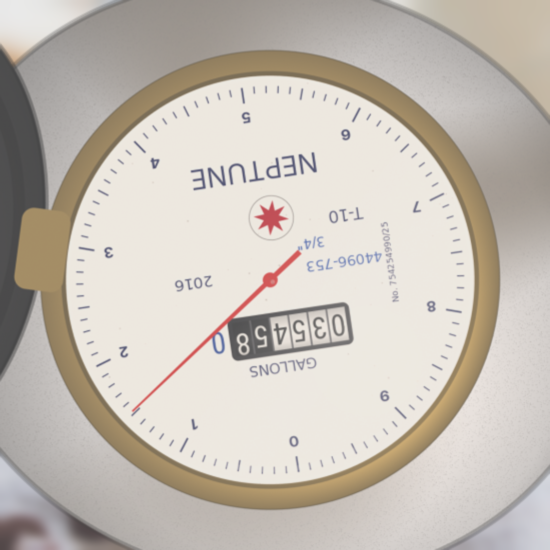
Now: 354581.5,gal
